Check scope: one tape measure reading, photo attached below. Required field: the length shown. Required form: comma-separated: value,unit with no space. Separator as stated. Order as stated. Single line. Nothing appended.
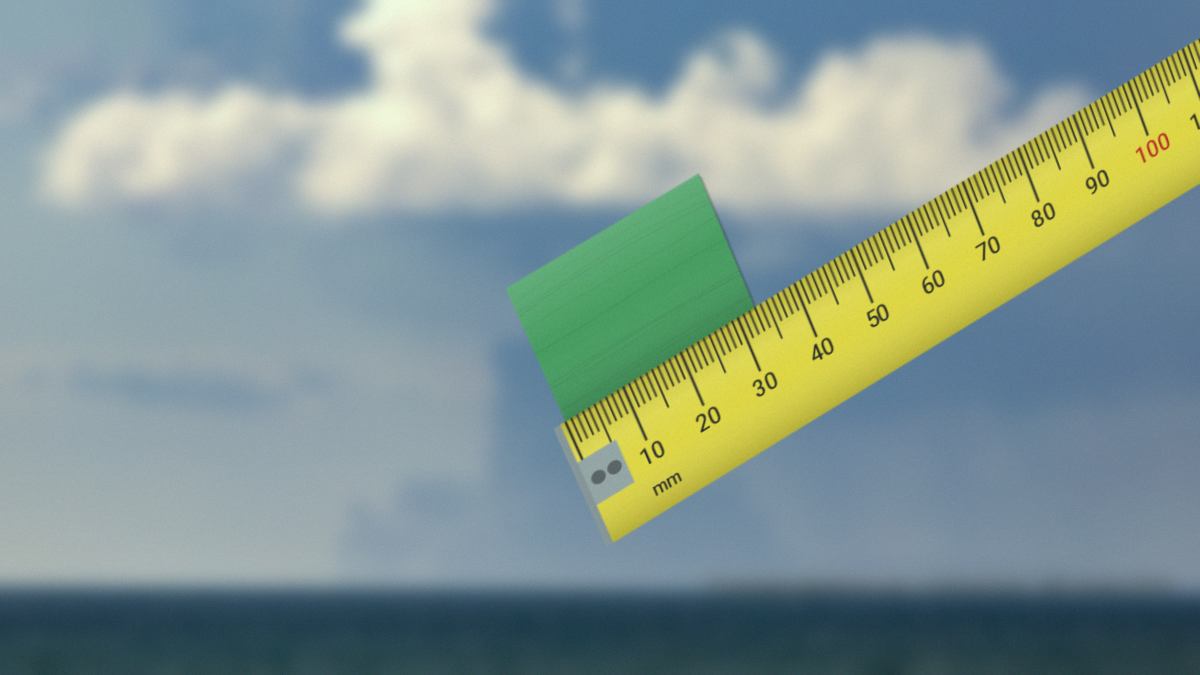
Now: 33,mm
